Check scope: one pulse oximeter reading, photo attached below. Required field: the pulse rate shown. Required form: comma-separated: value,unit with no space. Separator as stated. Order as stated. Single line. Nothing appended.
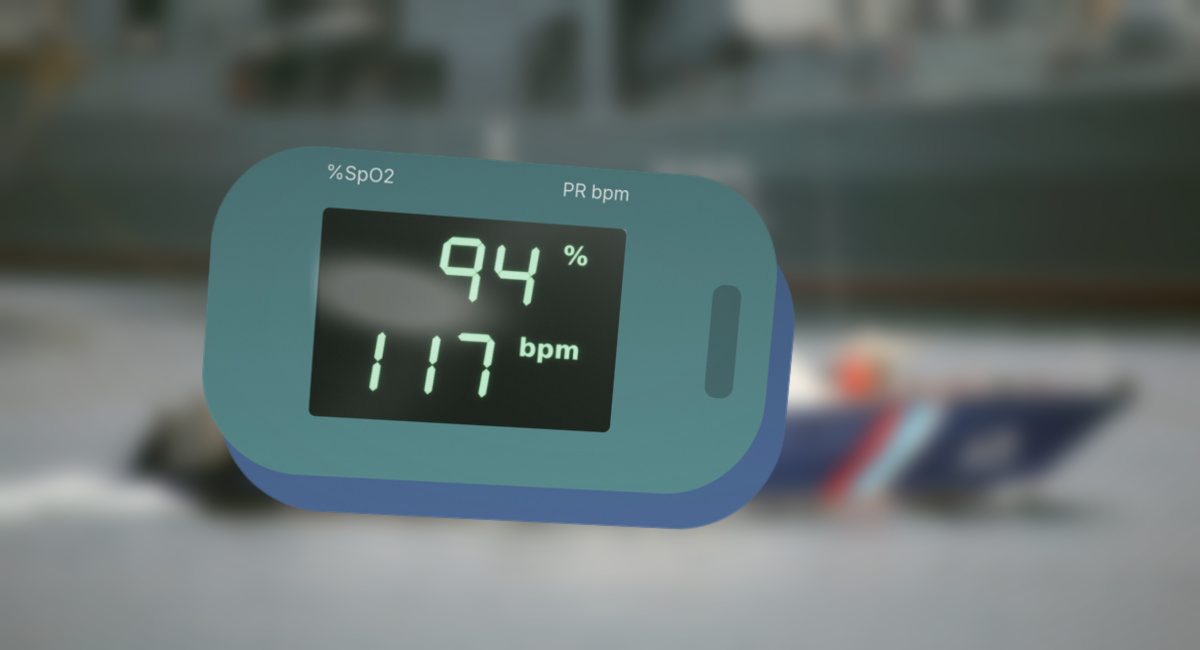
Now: 117,bpm
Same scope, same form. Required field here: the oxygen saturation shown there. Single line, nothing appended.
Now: 94,%
